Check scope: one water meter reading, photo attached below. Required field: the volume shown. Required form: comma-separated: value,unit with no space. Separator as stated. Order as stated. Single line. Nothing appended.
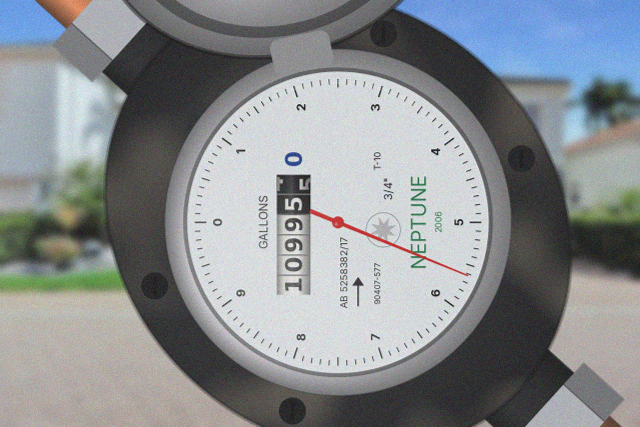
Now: 1099545.6,gal
